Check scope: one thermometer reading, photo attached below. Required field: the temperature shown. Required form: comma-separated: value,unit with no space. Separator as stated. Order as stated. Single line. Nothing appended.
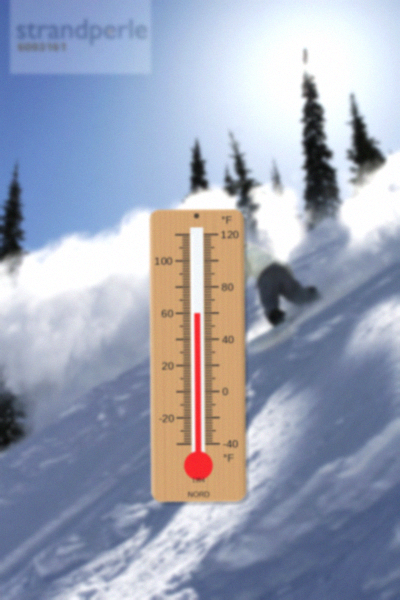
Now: 60,°F
